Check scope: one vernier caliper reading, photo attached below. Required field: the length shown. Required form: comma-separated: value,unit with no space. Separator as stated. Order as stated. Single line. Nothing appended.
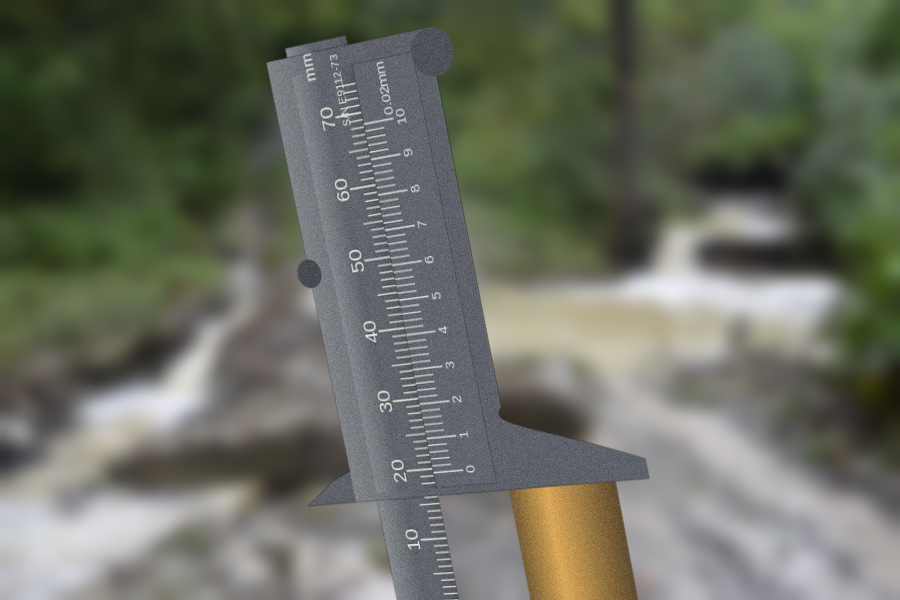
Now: 19.4,mm
